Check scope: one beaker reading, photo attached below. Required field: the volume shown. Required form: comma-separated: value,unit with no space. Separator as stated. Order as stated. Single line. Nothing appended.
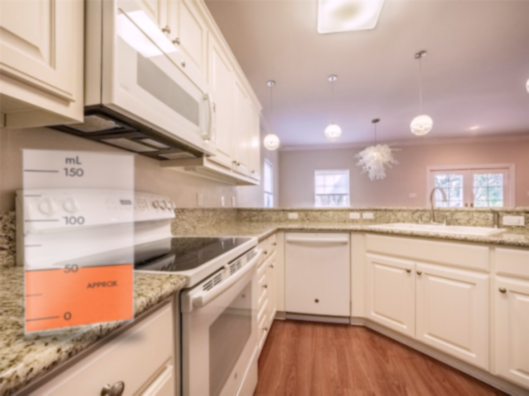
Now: 50,mL
